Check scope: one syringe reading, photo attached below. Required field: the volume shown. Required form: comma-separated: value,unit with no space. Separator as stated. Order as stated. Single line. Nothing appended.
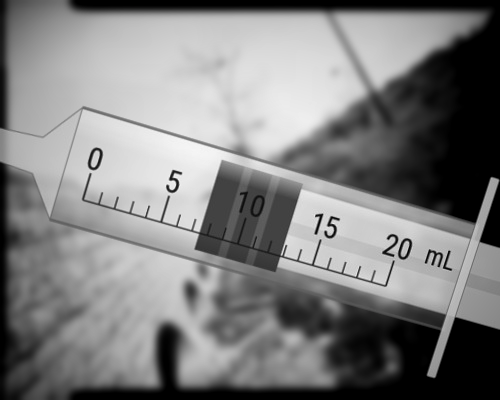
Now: 7.5,mL
